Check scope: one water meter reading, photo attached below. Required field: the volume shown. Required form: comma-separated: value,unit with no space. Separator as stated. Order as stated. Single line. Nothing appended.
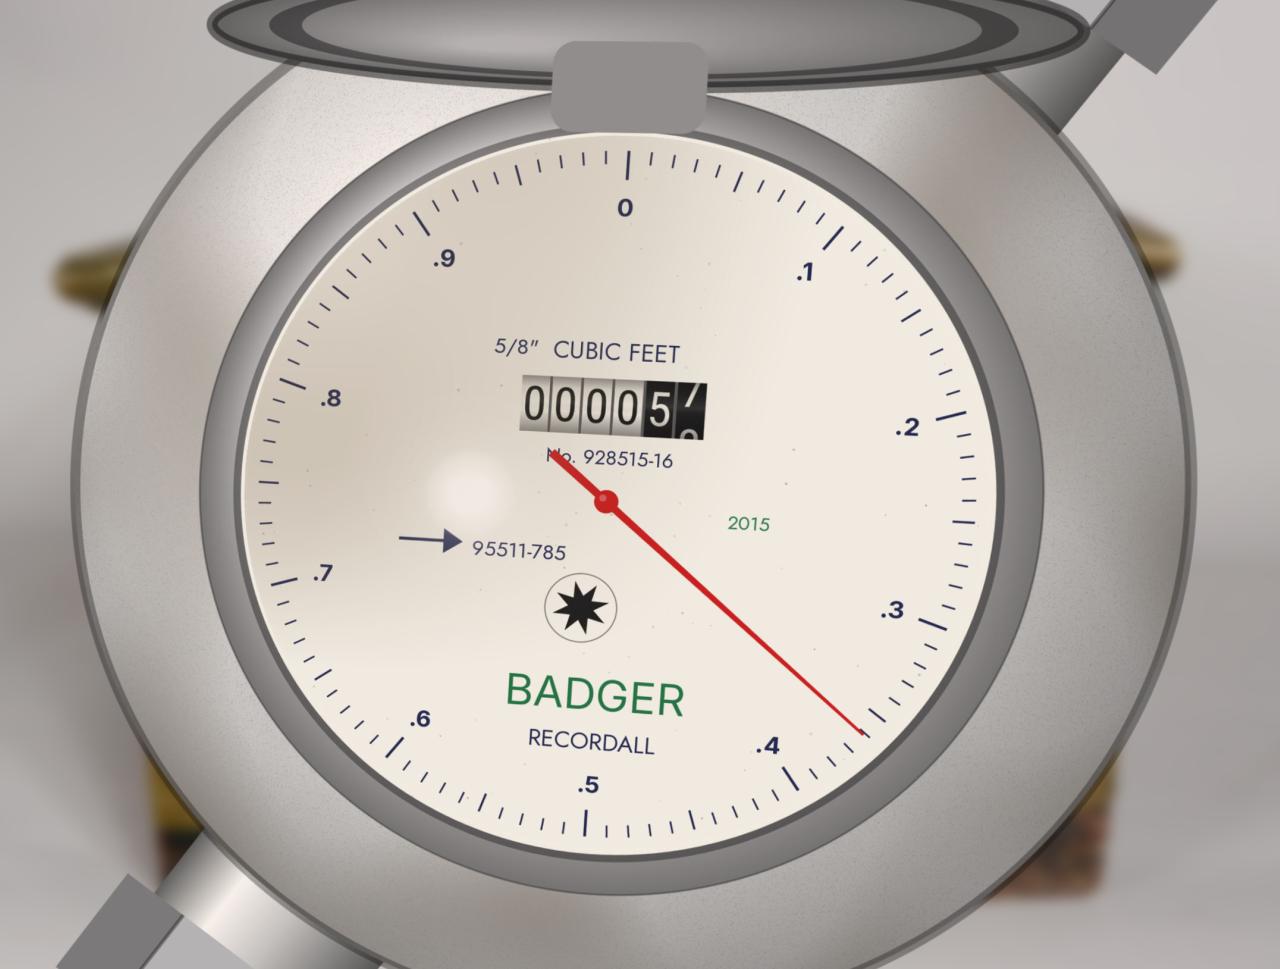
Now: 57.36,ft³
